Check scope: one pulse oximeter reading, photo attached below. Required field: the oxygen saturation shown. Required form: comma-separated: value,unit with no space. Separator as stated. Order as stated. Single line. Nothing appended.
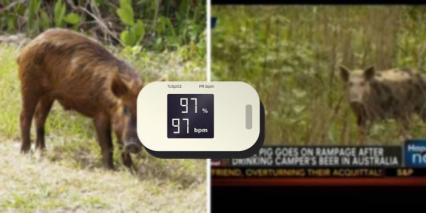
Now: 97,%
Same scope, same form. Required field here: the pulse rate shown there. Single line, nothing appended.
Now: 97,bpm
